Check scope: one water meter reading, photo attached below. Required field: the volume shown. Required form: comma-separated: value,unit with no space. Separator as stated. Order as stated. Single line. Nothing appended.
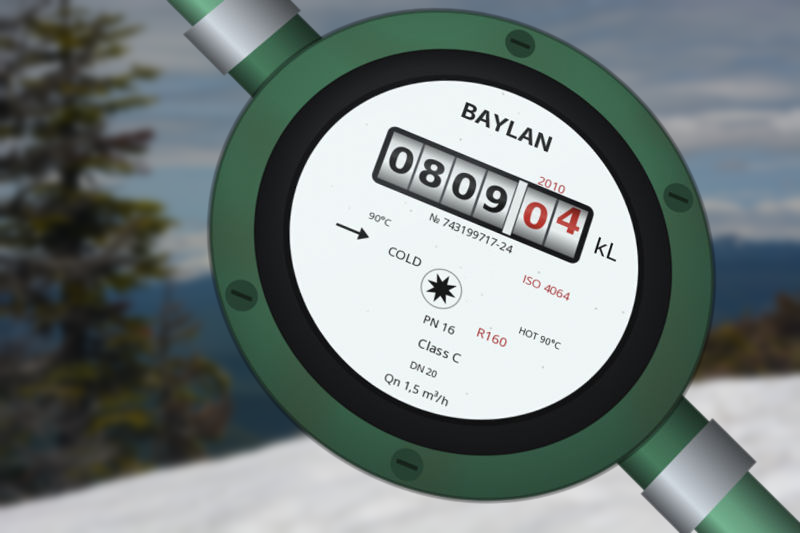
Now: 809.04,kL
